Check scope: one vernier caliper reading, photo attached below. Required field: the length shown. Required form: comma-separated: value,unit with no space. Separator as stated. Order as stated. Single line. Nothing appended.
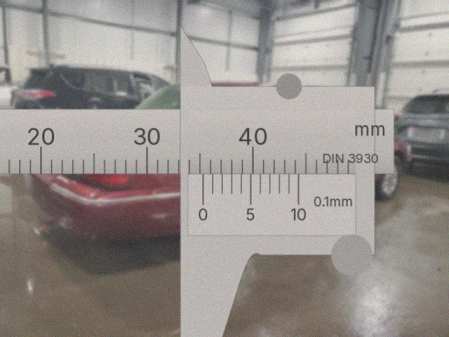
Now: 35.3,mm
